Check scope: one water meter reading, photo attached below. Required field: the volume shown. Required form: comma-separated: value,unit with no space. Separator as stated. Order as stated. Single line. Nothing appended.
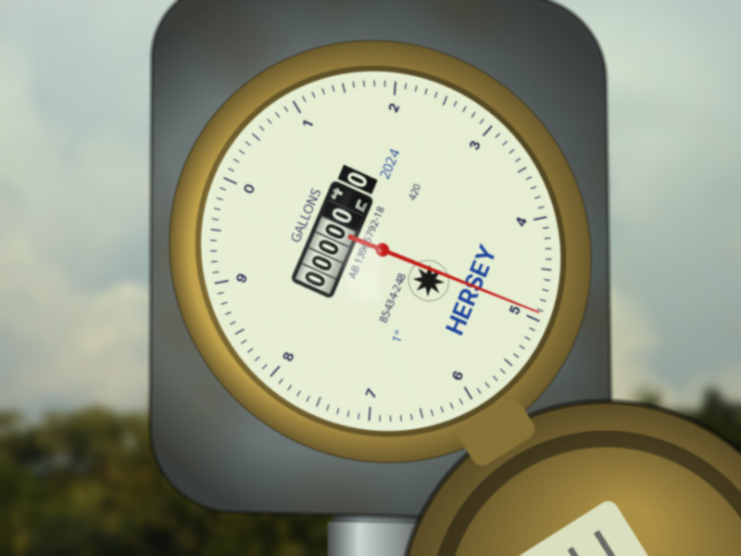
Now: 44.9,gal
